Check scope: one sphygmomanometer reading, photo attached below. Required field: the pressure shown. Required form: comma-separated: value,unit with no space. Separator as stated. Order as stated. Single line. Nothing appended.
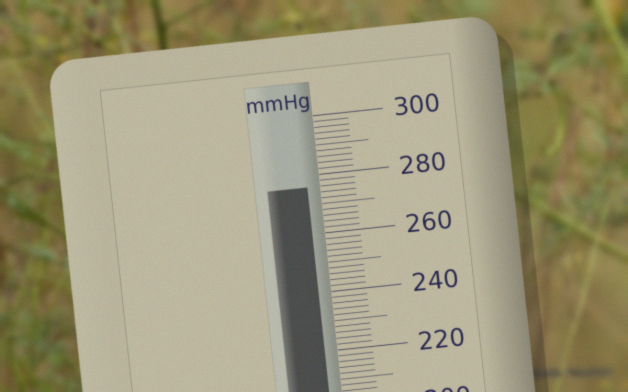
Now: 276,mmHg
